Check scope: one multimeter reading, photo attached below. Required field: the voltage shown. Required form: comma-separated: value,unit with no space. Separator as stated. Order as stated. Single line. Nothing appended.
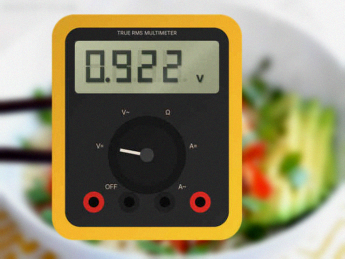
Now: 0.922,V
